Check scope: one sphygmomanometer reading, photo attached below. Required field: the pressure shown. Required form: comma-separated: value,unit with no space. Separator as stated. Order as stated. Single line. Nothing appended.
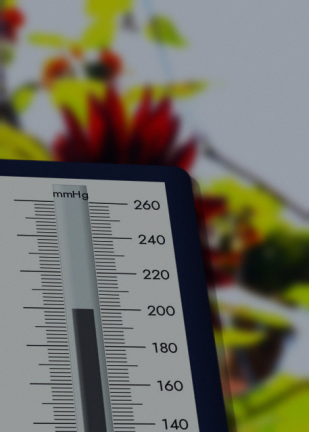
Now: 200,mmHg
